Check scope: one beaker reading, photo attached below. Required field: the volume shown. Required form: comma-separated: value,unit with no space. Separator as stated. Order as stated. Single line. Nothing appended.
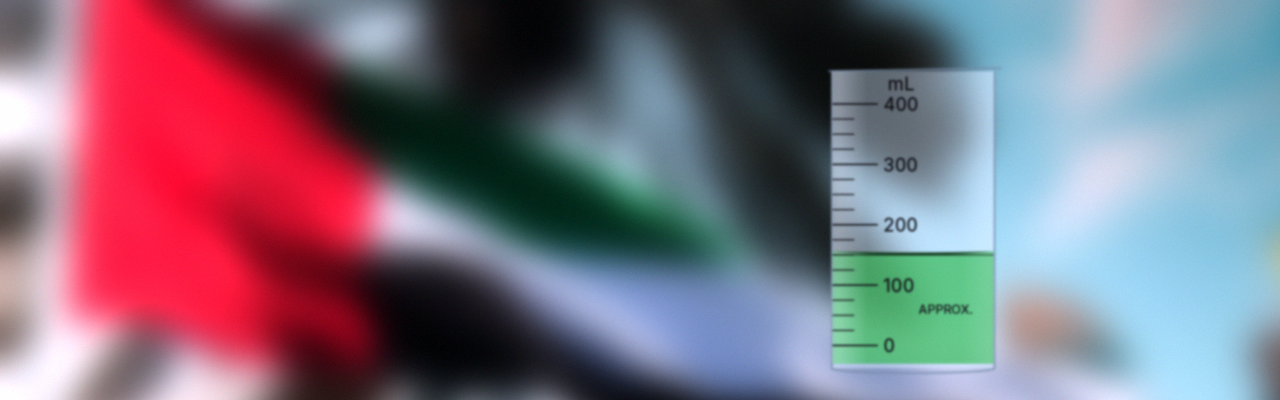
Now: 150,mL
